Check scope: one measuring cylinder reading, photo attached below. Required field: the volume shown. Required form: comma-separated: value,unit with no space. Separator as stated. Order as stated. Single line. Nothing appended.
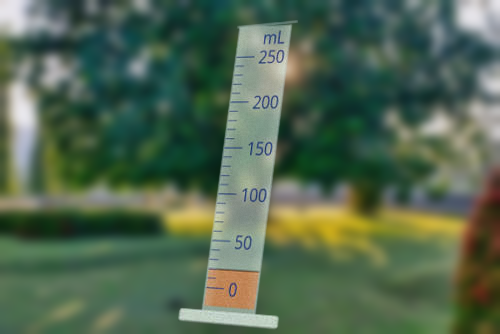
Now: 20,mL
